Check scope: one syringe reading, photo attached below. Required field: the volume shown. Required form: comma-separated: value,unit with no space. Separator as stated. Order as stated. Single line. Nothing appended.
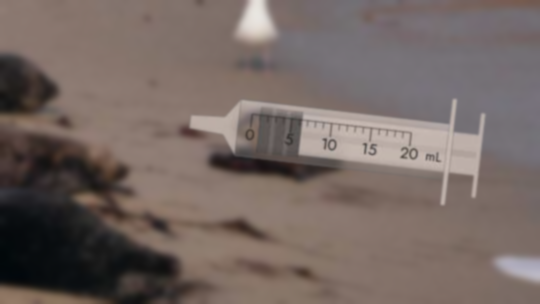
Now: 1,mL
